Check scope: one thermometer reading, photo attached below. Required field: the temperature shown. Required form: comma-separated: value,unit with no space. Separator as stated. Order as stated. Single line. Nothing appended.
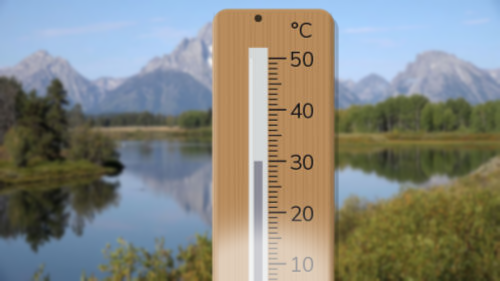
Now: 30,°C
